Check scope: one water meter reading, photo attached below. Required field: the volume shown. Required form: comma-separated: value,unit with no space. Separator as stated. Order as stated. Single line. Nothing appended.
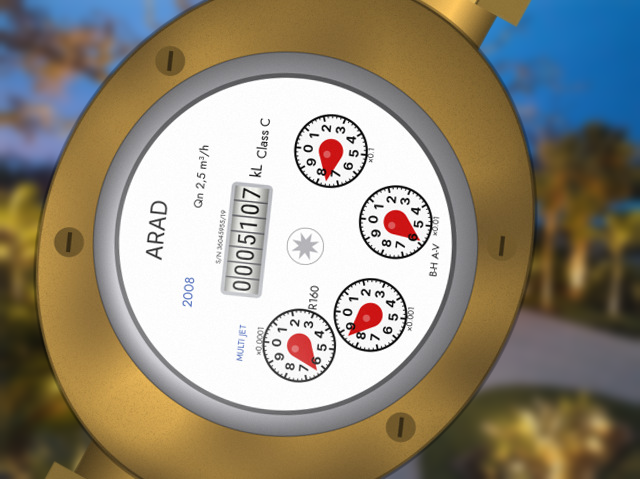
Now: 5107.7586,kL
